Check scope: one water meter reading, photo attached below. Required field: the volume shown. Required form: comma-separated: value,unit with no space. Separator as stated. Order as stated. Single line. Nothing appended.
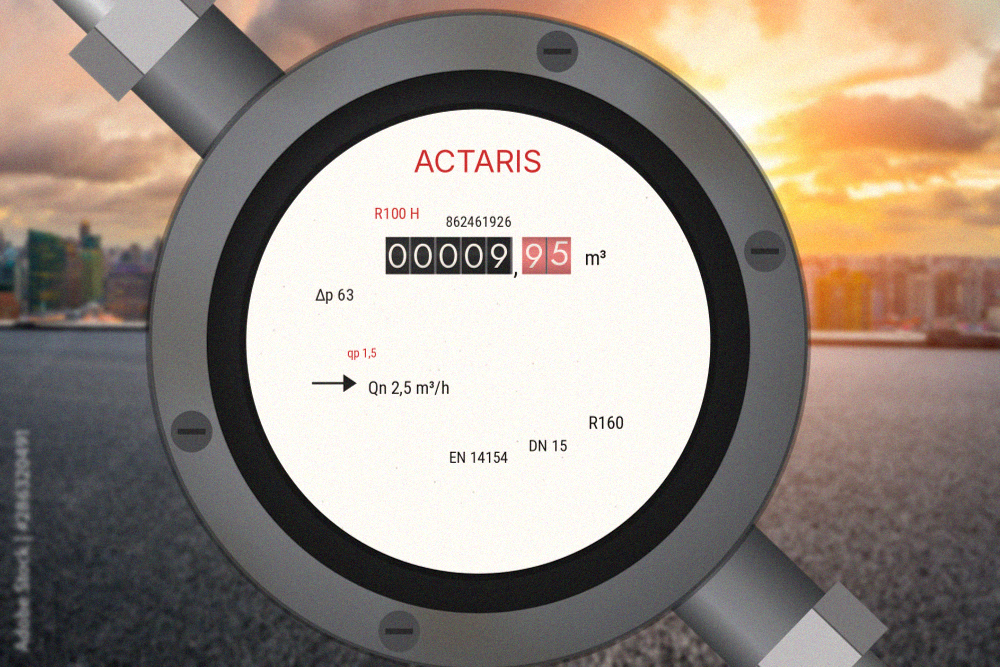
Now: 9.95,m³
